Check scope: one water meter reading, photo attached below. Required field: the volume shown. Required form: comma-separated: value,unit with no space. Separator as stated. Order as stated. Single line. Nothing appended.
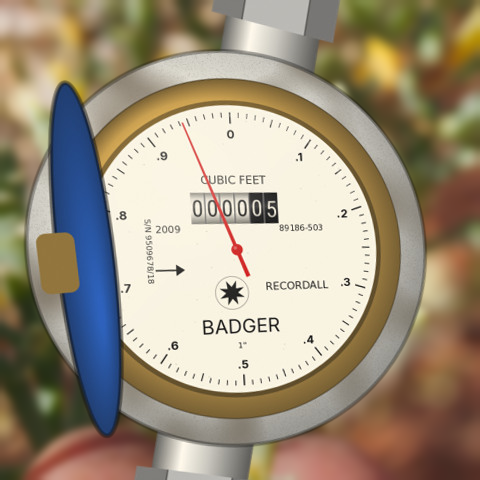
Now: 4.94,ft³
